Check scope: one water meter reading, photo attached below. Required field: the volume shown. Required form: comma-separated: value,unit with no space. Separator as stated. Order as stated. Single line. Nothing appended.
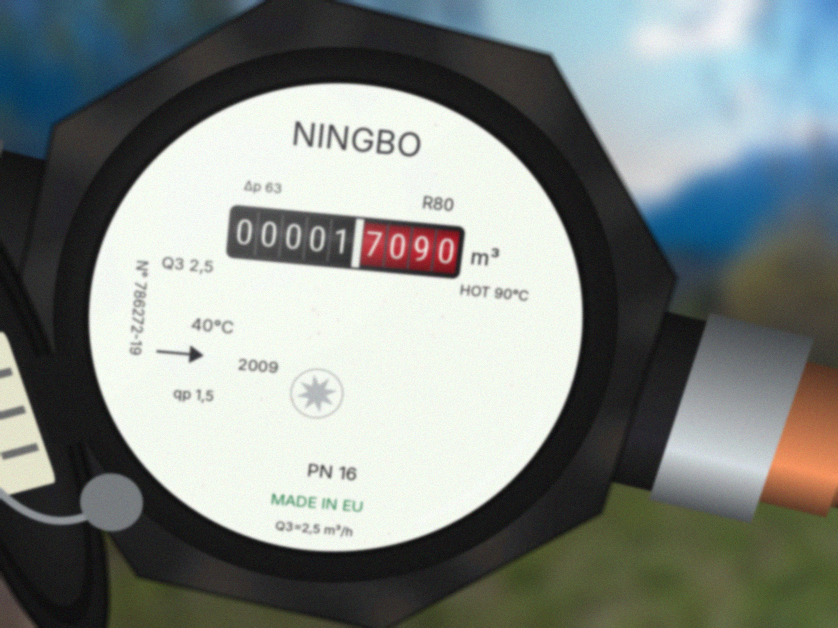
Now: 1.7090,m³
